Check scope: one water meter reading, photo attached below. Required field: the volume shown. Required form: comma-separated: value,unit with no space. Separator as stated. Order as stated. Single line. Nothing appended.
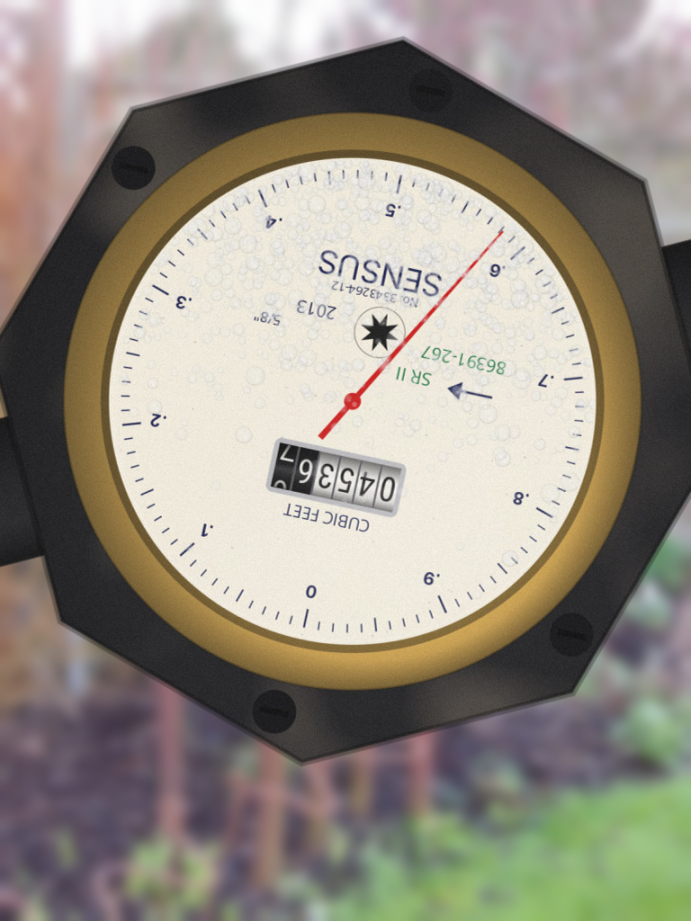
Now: 45366.58,ft³
